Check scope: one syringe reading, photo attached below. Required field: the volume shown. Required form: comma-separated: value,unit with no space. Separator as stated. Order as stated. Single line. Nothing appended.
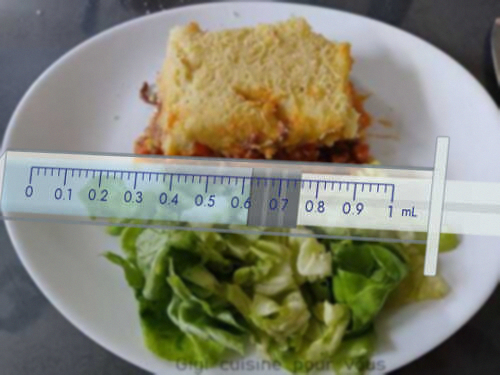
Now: 0.62,mL
